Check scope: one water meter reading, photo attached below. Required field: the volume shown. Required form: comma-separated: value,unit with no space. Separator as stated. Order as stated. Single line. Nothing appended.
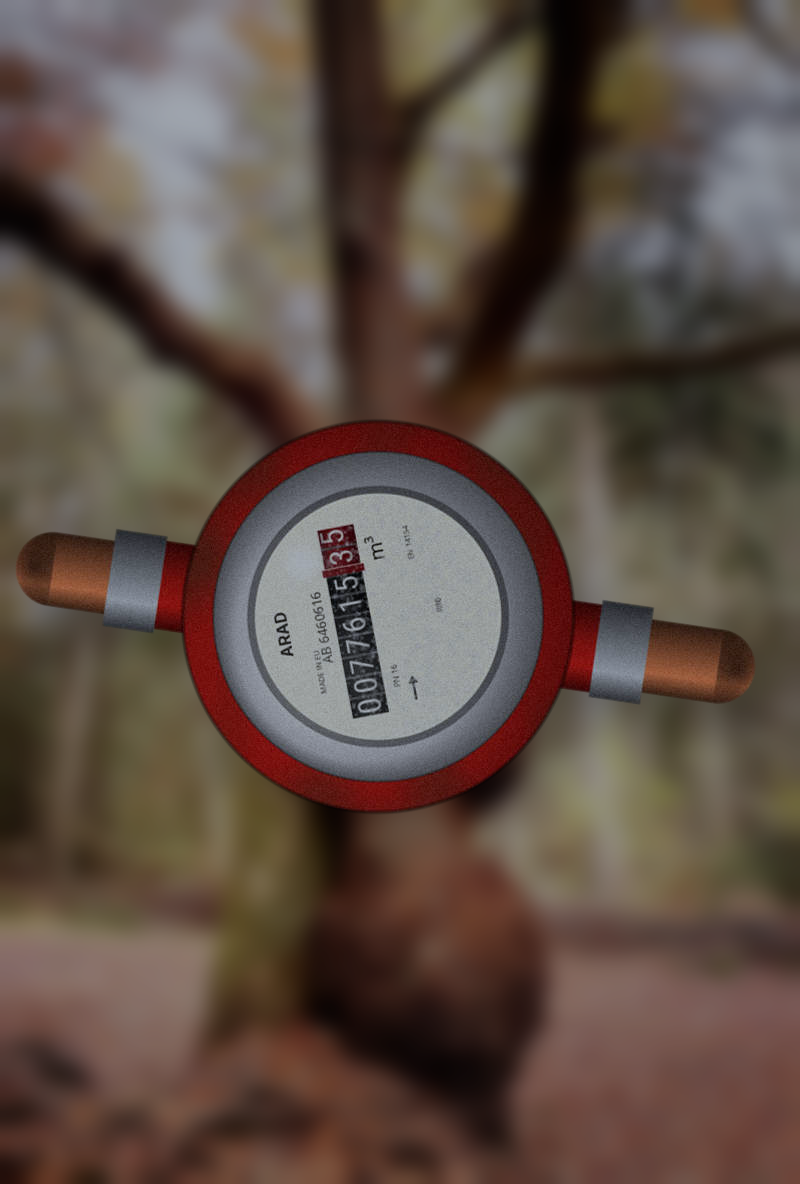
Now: 77615.35,m³
